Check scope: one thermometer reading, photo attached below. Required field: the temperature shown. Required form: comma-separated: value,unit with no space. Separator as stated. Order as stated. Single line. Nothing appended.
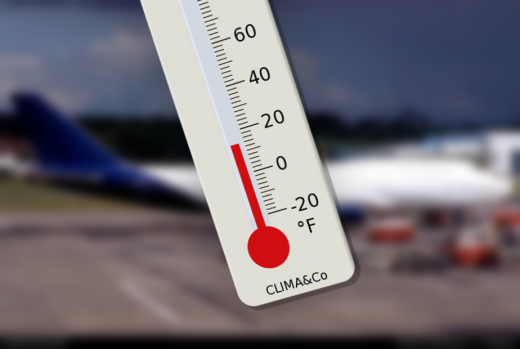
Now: 14,°F
